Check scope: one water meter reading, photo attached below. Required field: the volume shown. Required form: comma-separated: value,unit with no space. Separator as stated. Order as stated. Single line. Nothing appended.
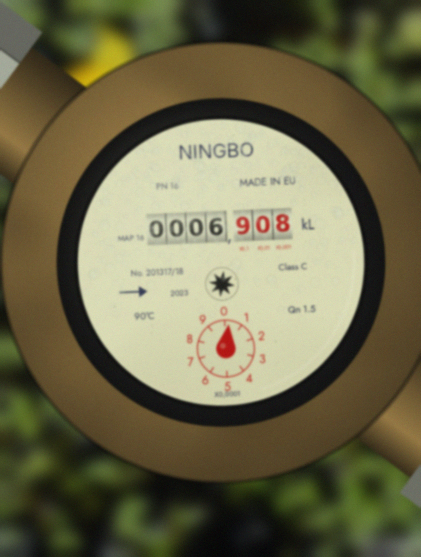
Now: 6.9080,kL
